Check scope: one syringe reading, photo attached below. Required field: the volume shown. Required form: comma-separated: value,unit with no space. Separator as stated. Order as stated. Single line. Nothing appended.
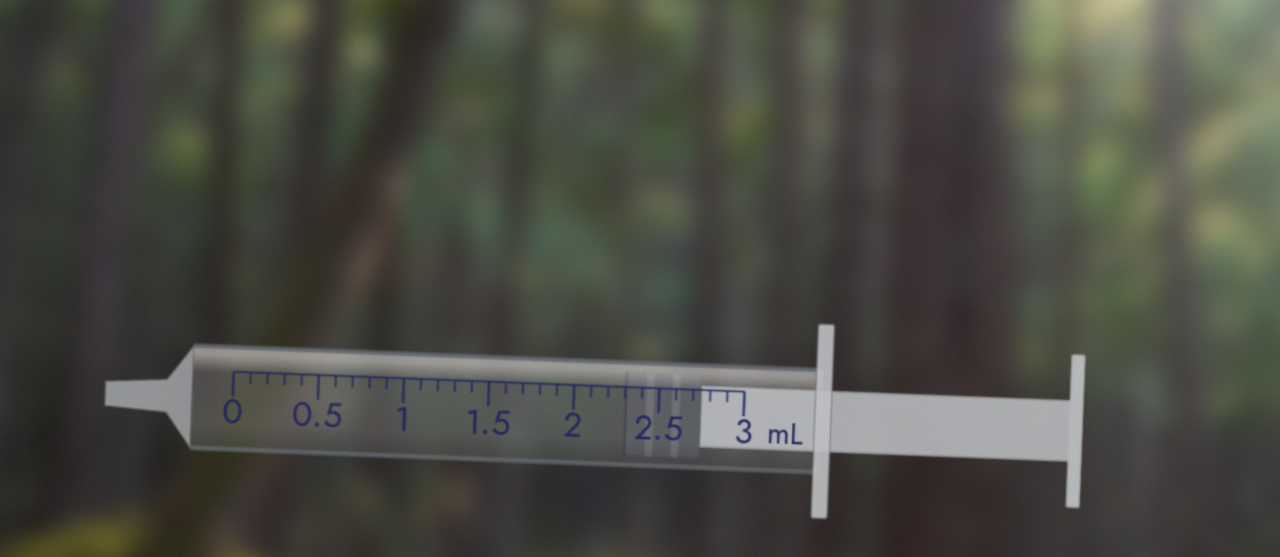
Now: 2.3,mL
